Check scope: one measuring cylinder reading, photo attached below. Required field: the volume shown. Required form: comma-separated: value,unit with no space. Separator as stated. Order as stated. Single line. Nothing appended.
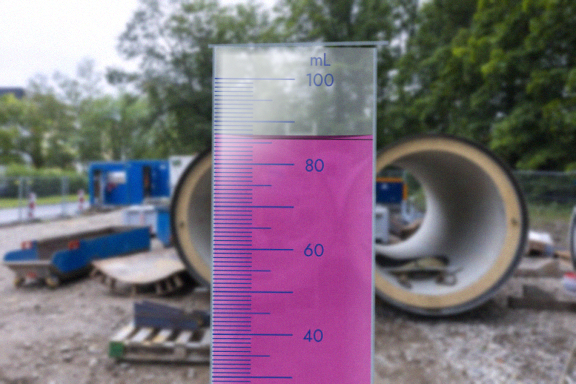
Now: 86,mL
